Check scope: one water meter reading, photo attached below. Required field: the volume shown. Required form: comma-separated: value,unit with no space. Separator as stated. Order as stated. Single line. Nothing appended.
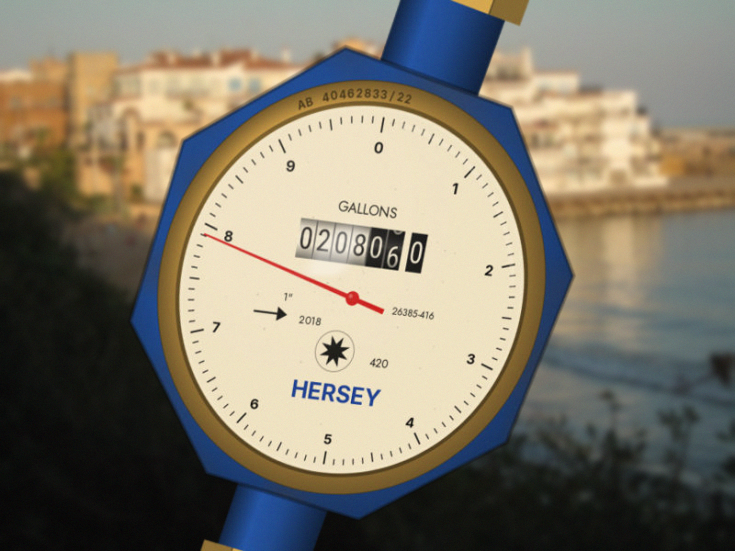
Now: 208057.9,gal
